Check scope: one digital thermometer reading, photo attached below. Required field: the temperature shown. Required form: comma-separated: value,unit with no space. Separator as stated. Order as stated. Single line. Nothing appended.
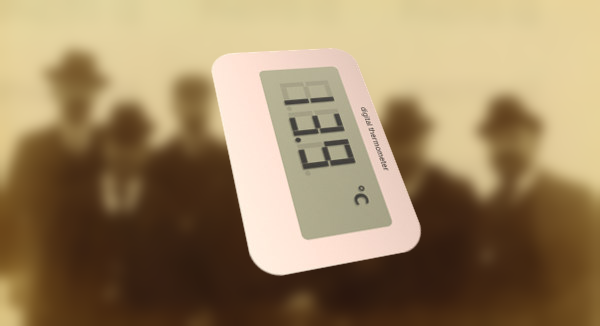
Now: 13.9,°C
